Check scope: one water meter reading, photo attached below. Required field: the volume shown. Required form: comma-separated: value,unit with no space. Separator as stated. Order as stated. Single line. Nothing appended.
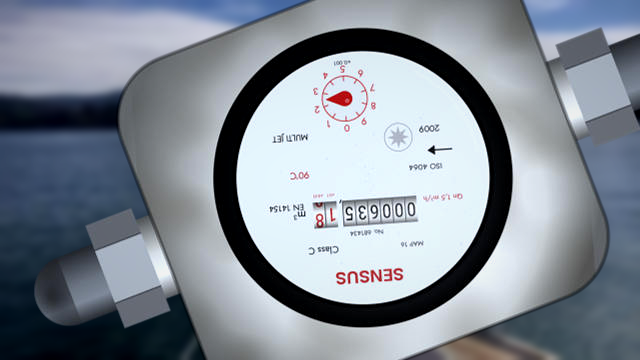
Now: 635.182,m³
